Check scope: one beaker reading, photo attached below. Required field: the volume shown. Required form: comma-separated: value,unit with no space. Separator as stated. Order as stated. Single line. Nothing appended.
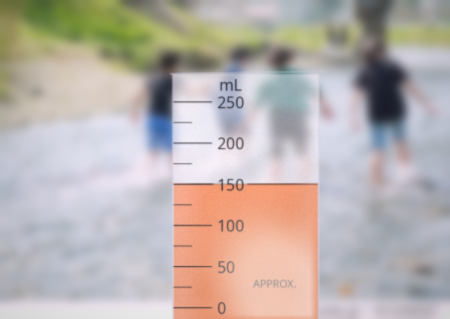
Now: 150,mL
